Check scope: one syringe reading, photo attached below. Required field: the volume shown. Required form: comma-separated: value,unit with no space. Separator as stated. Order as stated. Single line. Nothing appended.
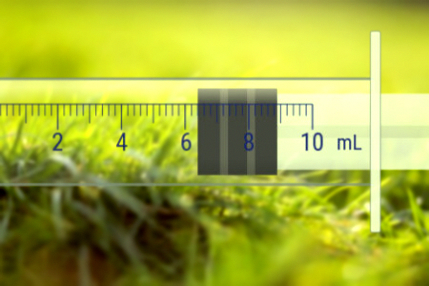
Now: 6.4,mL
